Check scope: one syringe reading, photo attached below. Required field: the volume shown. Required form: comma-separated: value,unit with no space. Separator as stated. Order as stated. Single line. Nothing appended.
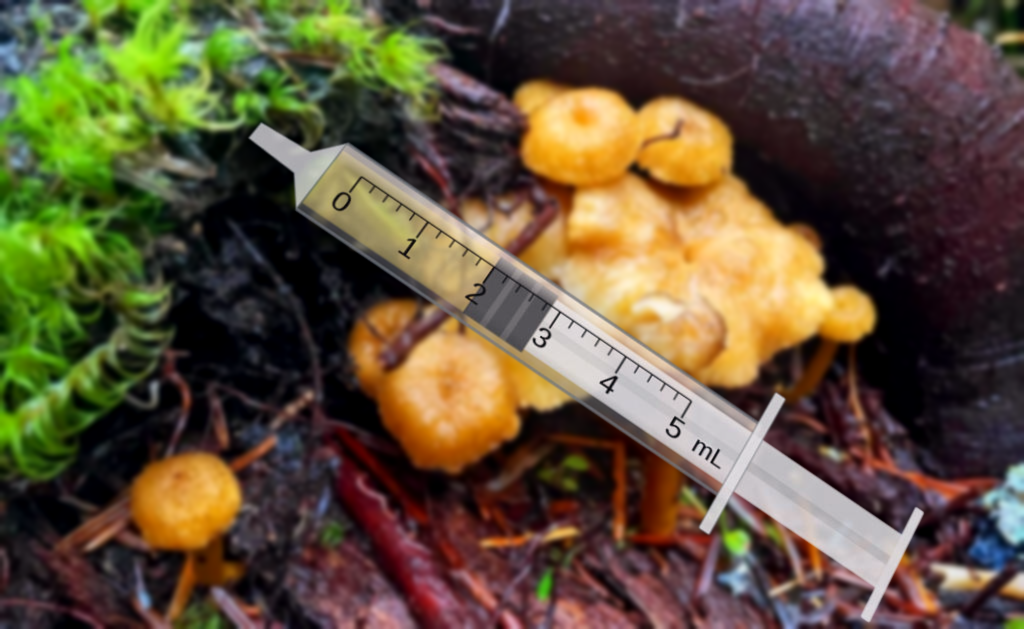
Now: 2,mL
